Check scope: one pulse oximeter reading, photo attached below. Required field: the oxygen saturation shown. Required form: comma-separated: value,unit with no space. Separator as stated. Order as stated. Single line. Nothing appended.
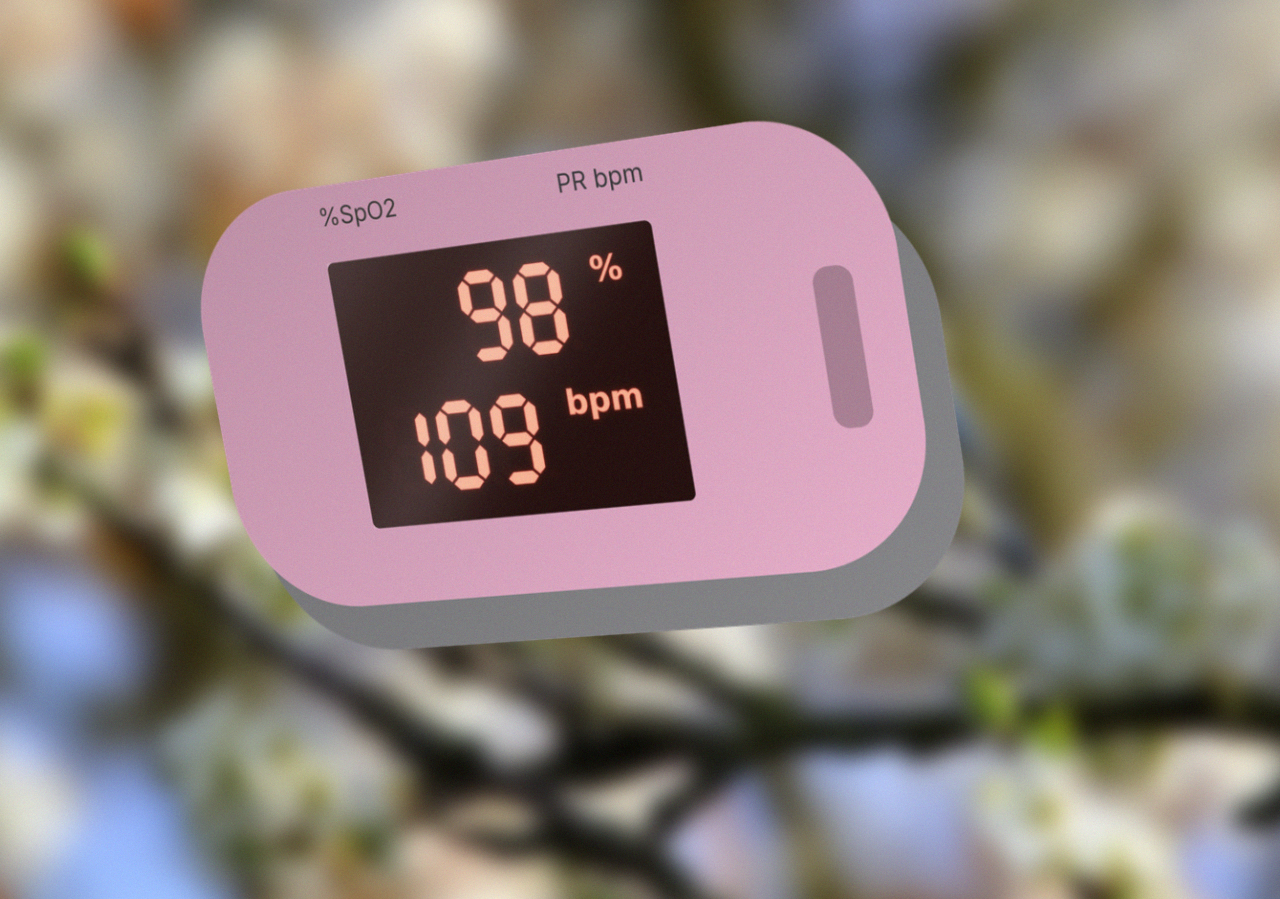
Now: 98,%
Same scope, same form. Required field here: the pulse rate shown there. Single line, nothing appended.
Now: 109,bpm
